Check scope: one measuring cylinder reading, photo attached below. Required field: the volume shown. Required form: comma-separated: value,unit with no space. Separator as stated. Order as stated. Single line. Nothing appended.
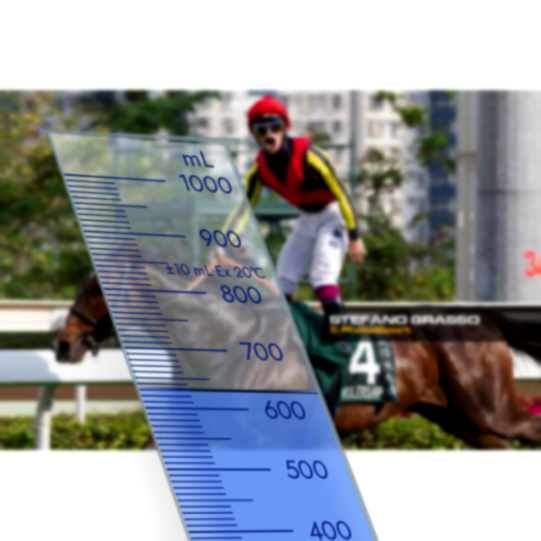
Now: 630,mL
